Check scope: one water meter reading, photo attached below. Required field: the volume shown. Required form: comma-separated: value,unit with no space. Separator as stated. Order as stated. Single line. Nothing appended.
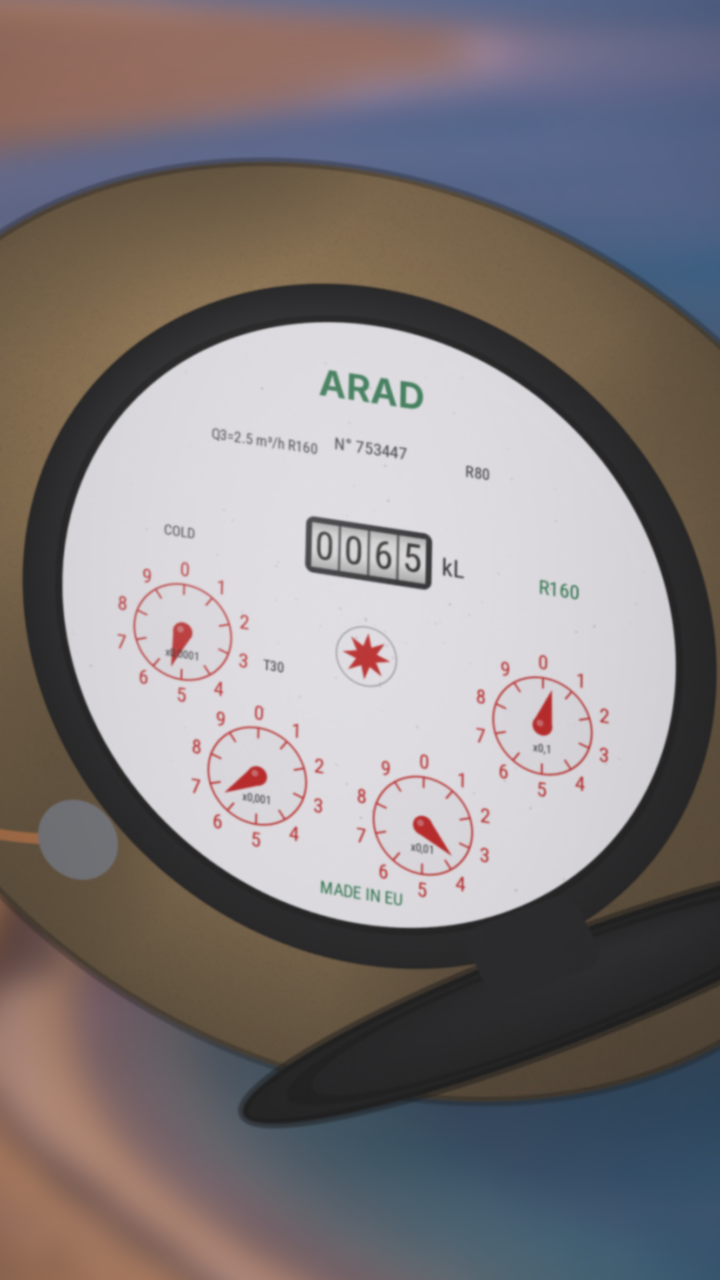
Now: 65.0365,kL
